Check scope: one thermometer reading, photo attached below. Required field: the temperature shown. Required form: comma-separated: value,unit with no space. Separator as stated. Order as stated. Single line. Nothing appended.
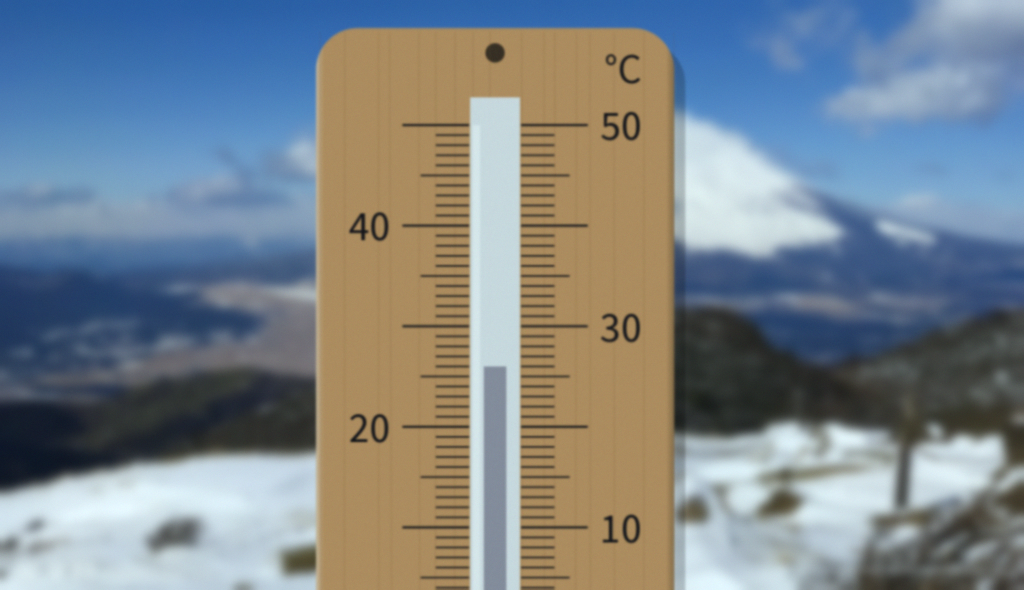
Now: 26,°C
